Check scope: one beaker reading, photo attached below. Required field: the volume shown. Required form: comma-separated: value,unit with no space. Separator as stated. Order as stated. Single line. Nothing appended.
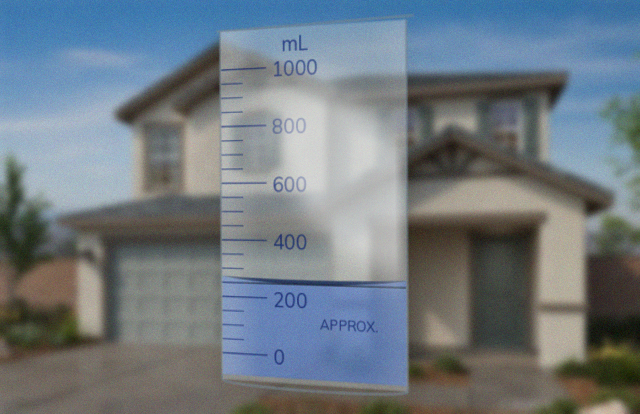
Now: 250,mL
